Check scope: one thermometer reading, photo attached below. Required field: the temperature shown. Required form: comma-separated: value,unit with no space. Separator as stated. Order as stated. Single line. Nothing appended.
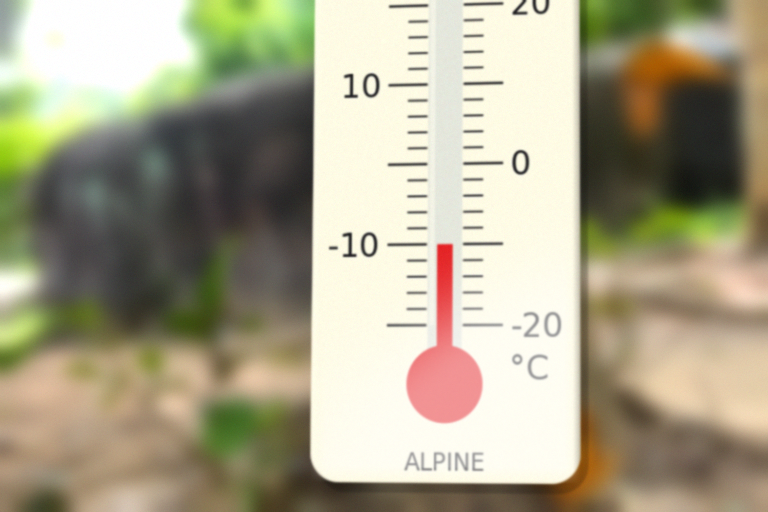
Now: -10,°C
